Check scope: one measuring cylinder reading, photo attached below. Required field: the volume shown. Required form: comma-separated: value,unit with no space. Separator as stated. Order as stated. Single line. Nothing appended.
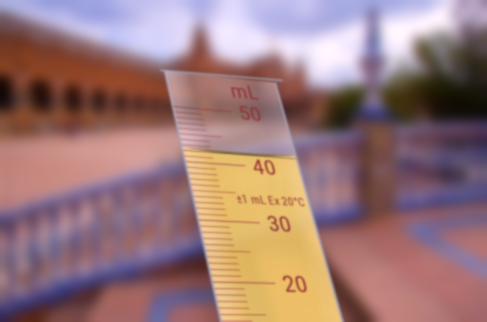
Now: 42,mL
